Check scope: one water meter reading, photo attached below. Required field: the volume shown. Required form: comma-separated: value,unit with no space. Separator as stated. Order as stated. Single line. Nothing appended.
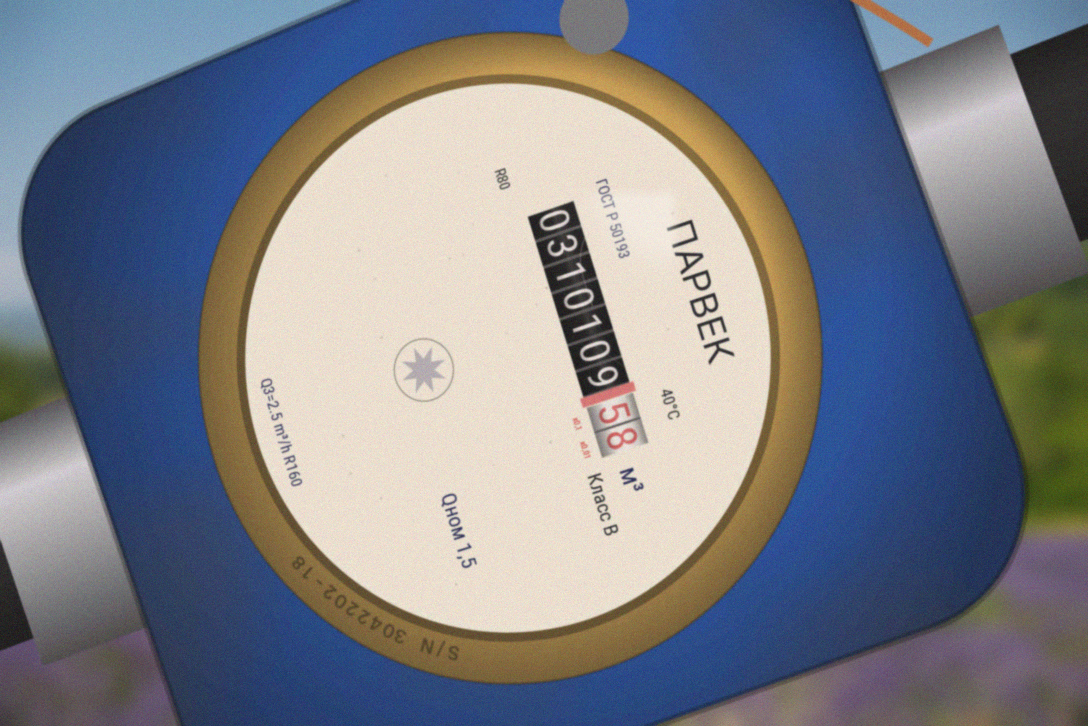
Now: 310109.58,m³
